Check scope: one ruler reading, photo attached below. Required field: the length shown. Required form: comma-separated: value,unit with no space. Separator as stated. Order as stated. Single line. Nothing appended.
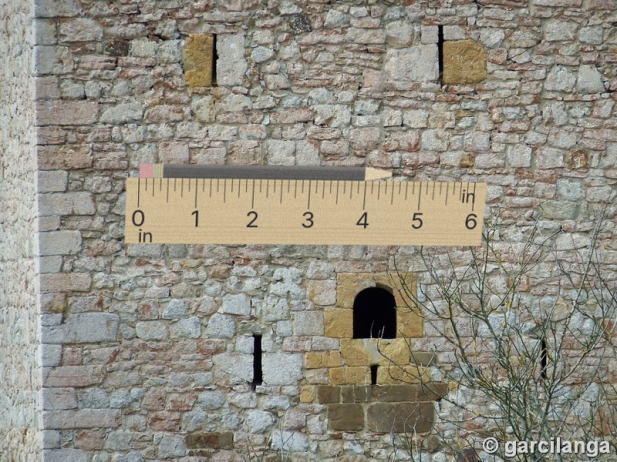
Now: 4.625,in
